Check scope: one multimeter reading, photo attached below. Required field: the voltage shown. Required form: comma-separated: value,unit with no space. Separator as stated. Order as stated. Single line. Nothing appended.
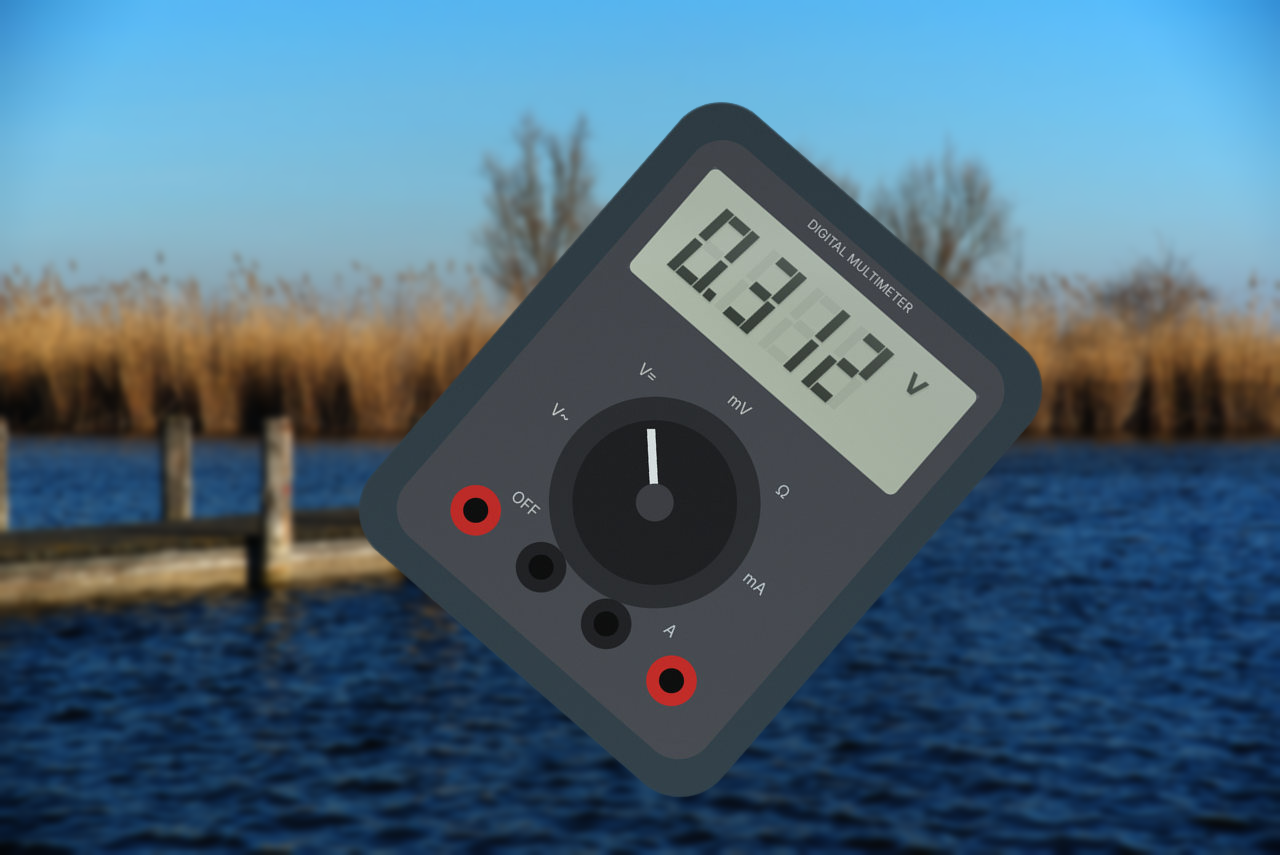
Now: 0.312,V
